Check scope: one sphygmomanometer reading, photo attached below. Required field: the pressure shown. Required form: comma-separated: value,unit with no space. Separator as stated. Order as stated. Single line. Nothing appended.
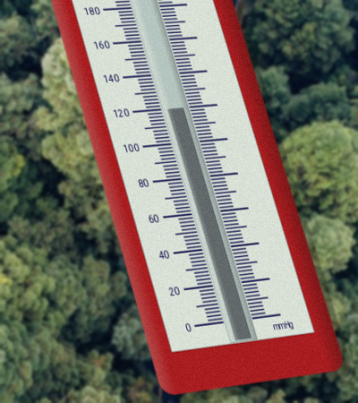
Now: 120,mmHg
